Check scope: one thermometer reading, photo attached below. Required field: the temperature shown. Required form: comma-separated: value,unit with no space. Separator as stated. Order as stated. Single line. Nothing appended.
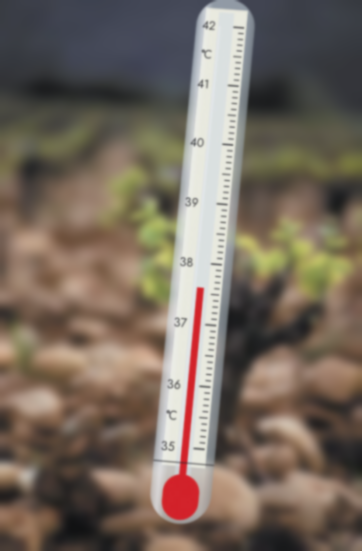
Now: 37.6,°C
